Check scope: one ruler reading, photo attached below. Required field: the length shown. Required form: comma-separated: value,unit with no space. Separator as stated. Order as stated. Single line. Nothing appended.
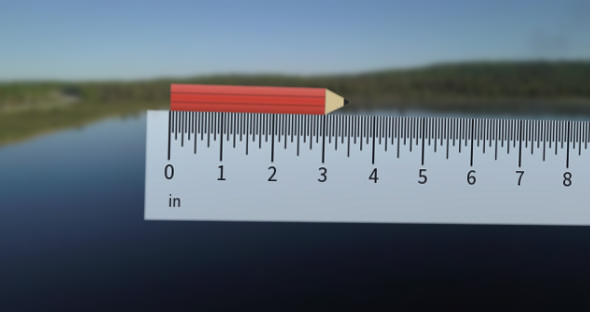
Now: 3.5,in
